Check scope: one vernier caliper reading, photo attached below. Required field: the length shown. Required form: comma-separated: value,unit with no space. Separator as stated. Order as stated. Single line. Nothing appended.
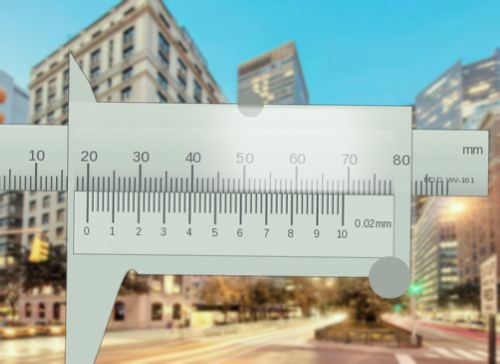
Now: 20.0,mm
